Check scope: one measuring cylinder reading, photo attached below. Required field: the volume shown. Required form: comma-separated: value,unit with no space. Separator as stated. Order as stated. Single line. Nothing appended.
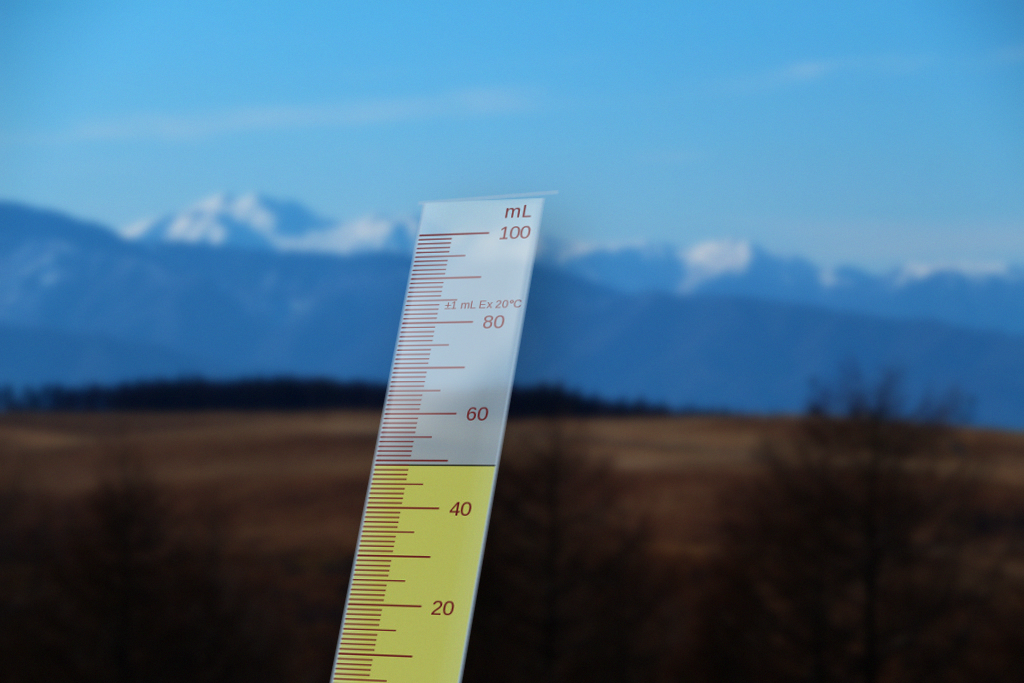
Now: 49,mL
